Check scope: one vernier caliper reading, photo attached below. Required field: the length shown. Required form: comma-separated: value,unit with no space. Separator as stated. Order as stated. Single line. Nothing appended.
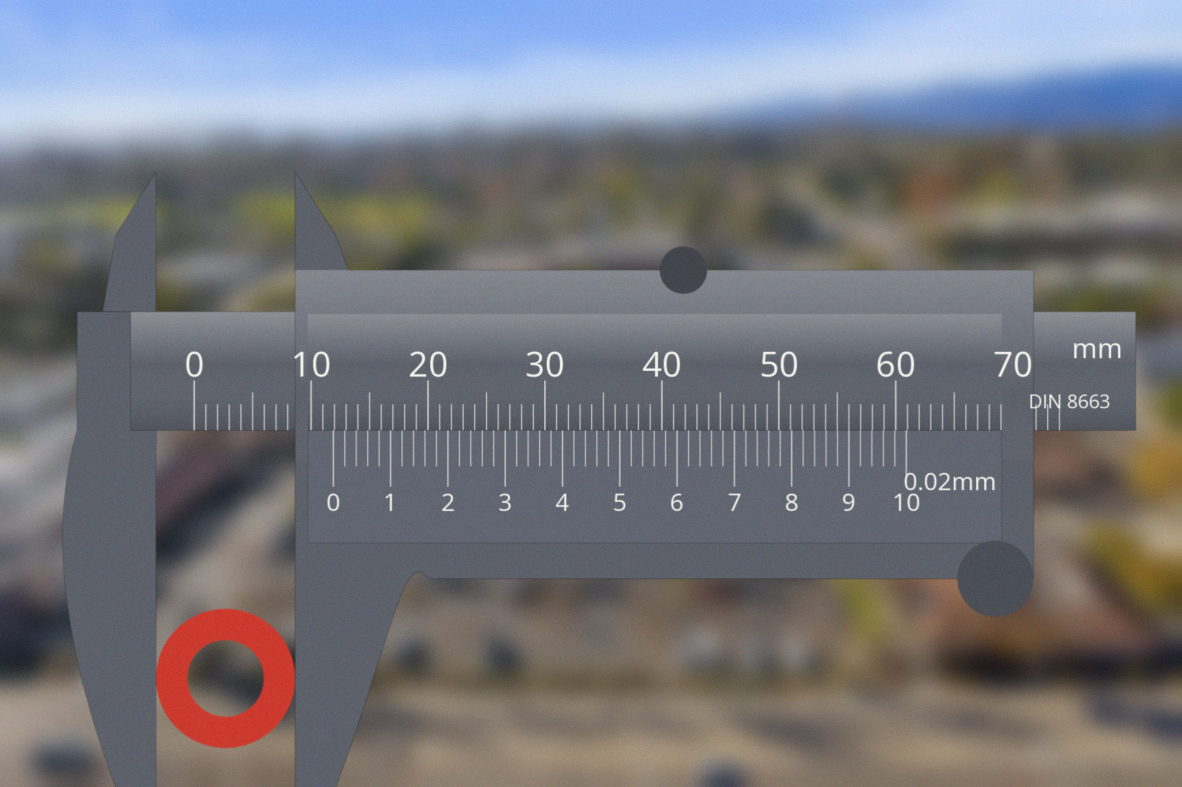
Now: 11.9,mm
